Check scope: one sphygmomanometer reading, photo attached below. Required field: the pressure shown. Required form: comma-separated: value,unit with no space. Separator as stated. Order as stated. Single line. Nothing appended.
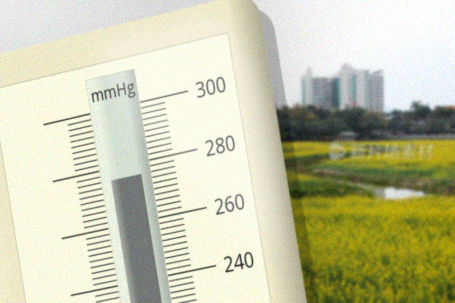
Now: 276,mmHg
